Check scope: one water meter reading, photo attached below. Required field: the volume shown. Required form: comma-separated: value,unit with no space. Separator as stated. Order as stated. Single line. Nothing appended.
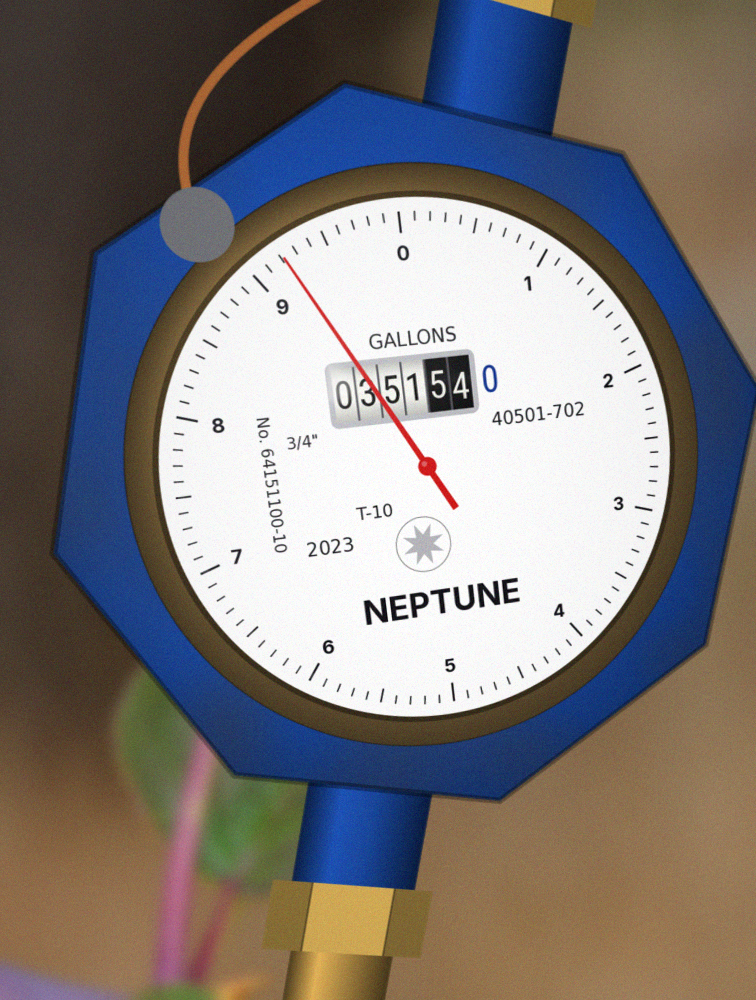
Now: 351539.2,gal
